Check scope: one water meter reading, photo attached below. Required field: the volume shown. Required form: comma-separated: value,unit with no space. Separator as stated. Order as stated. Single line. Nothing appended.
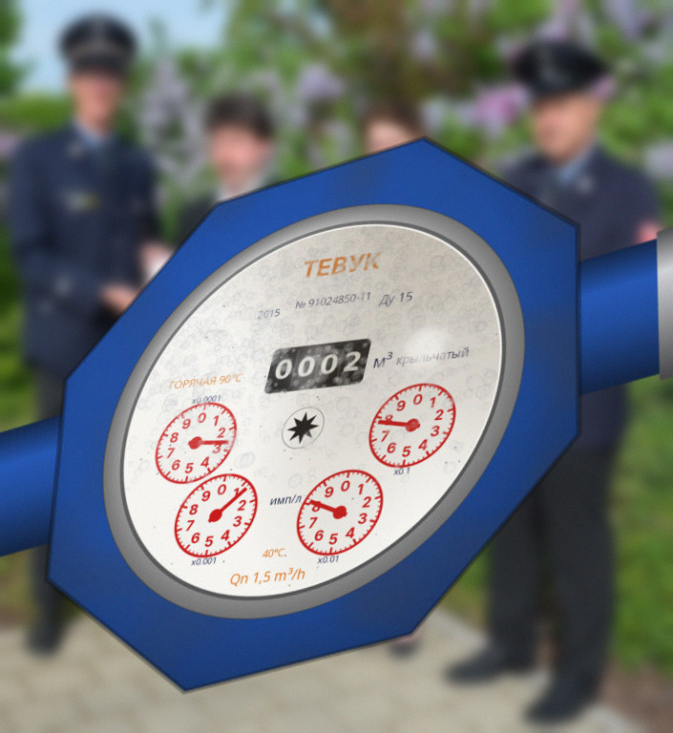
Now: 2.7812,m³
